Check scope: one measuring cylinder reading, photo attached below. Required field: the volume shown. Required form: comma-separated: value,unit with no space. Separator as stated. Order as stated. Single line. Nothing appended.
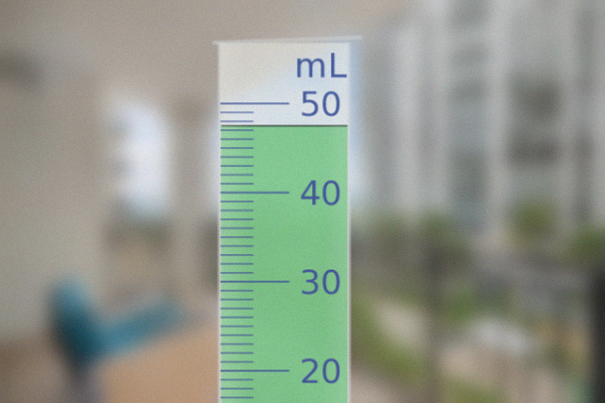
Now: 47.5,mL
